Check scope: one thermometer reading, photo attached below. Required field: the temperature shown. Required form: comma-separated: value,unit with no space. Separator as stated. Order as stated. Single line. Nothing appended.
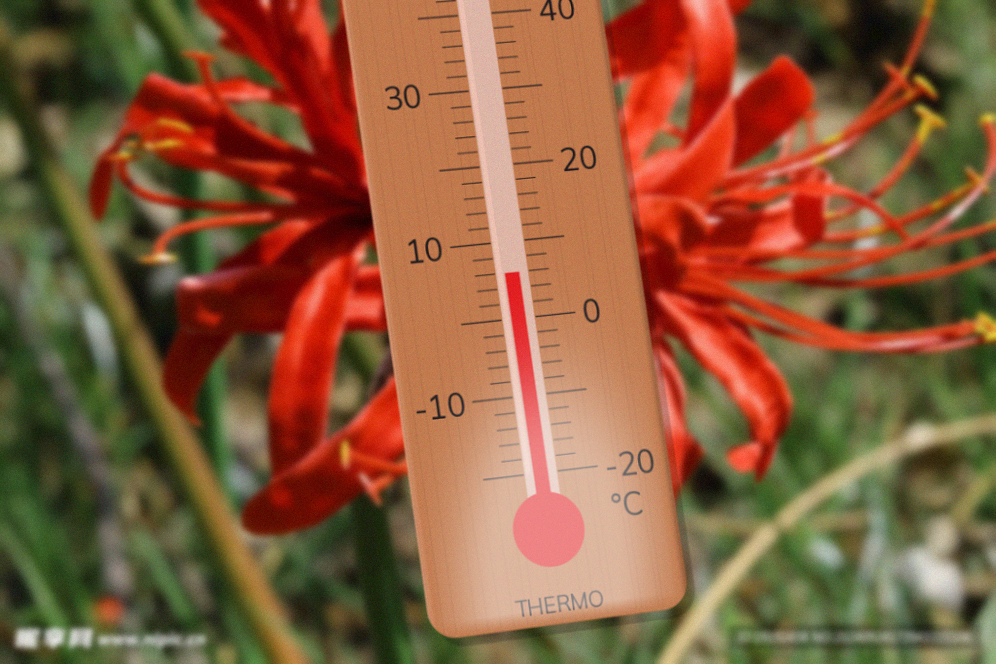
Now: 6,°C
